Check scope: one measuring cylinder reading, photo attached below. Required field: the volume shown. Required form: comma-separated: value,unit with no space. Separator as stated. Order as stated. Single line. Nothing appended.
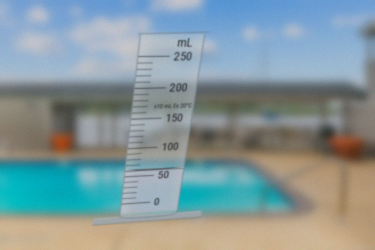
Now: 60,mL
